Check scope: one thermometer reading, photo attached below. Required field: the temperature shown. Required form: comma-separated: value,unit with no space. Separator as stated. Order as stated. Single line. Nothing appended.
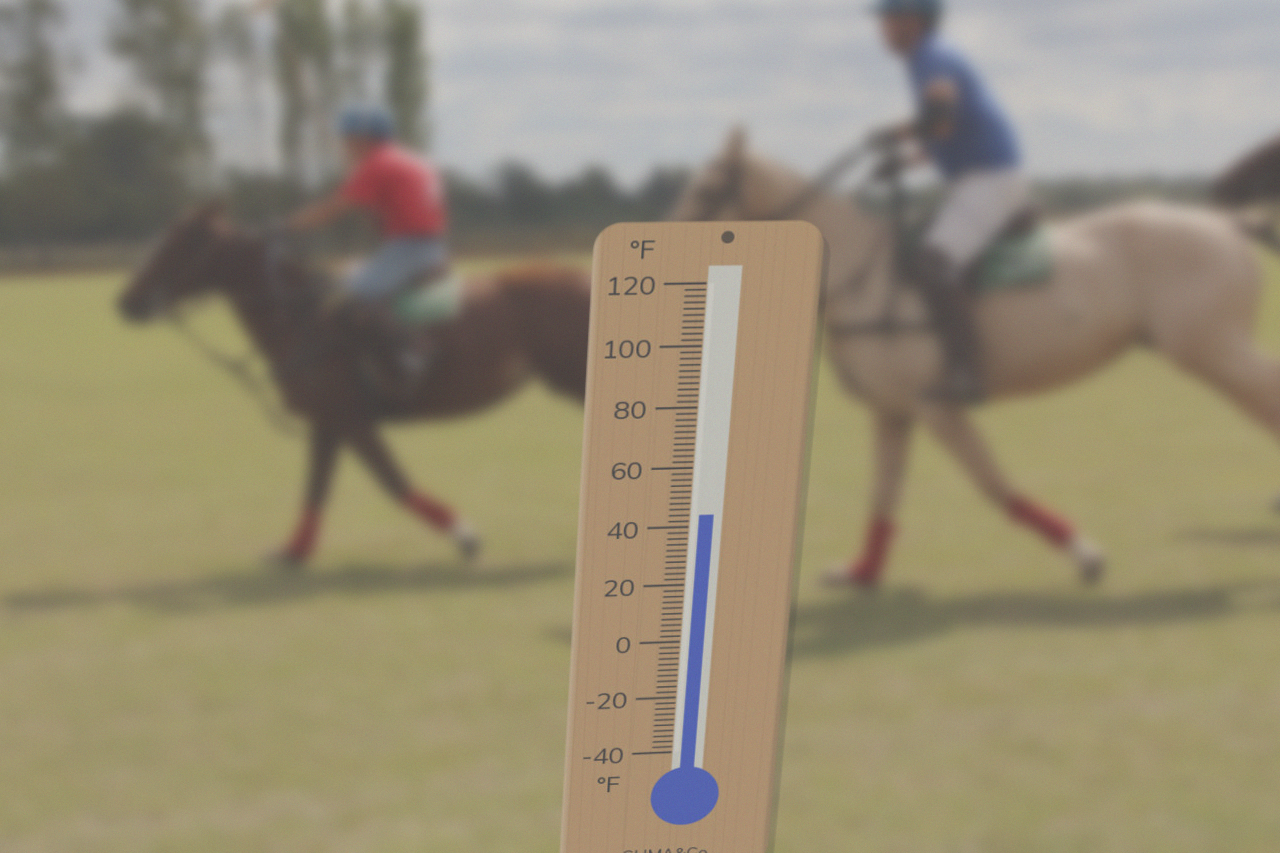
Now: 44,°F
